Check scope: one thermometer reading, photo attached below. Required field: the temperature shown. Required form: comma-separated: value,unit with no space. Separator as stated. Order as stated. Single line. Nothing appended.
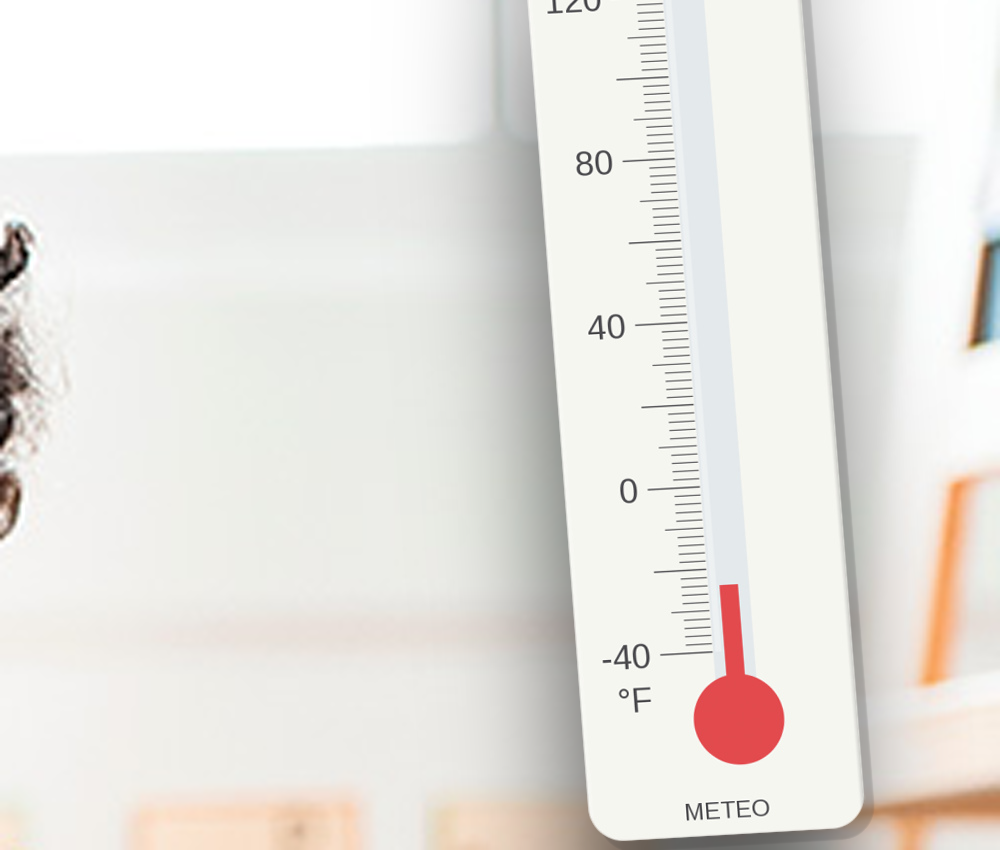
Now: -24,°F
